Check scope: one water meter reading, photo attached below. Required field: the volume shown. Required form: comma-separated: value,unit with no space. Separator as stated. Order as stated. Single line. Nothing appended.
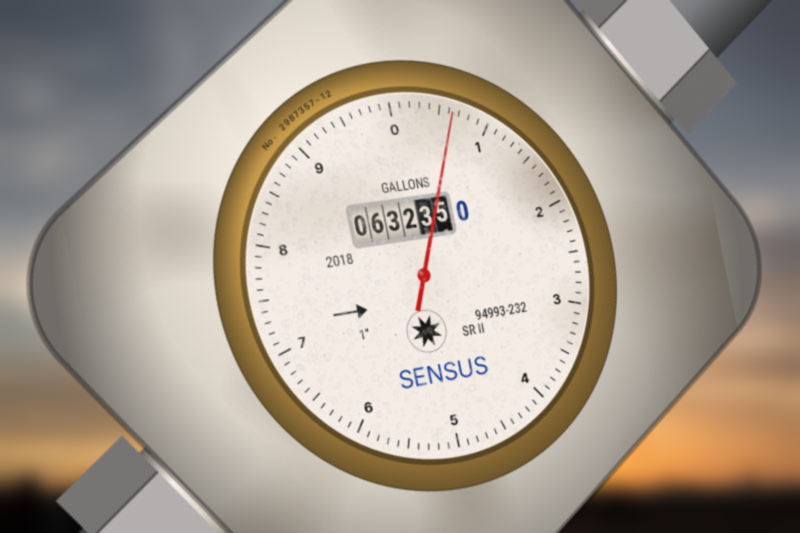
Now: 632350.6,gal
